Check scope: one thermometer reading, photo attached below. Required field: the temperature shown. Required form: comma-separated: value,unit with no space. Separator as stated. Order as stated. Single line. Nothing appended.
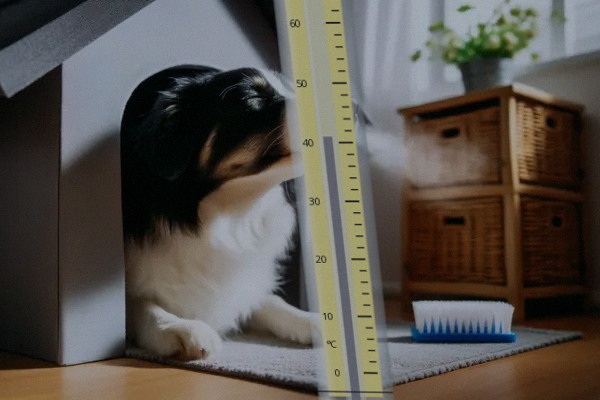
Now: 41,°C
